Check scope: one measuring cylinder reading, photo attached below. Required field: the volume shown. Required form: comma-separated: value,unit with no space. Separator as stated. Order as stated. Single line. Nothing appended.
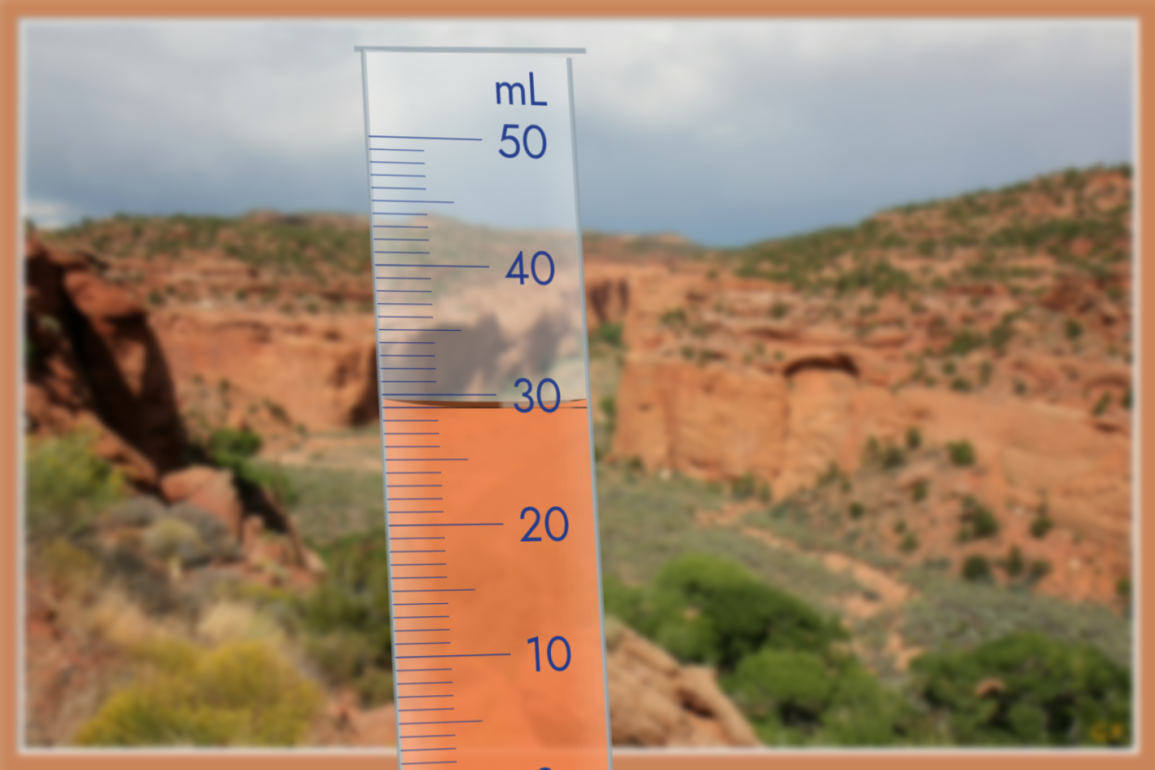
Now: 29,mL
